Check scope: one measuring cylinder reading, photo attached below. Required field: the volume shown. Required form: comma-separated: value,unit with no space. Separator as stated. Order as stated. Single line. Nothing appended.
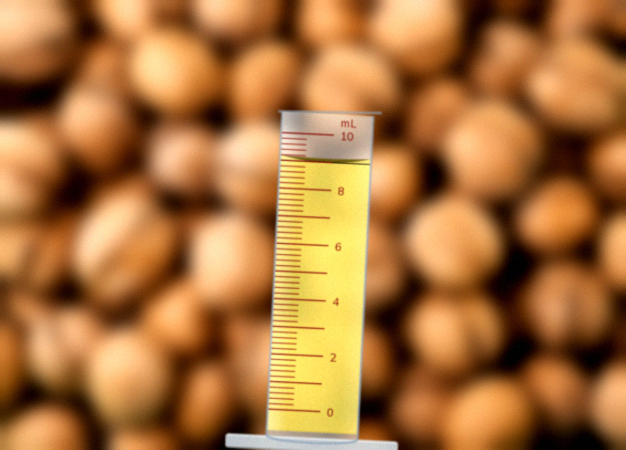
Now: 9,mL
